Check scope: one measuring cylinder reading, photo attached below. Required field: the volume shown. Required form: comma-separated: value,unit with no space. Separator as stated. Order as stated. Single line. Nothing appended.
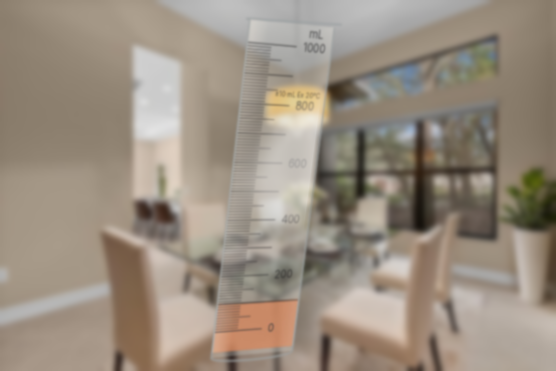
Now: 100,mL
